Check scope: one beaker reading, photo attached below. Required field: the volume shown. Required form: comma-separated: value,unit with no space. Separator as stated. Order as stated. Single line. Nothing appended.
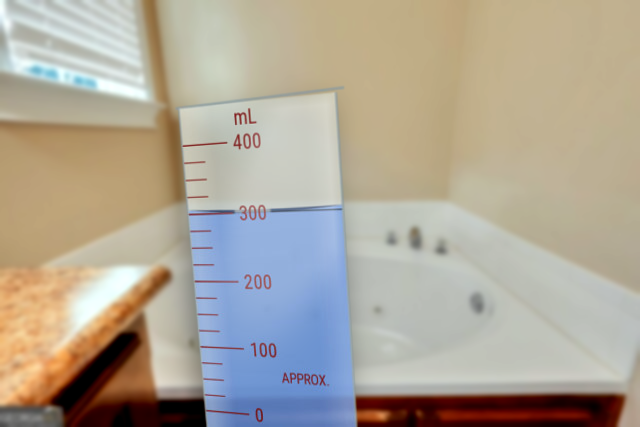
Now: 300,mL
